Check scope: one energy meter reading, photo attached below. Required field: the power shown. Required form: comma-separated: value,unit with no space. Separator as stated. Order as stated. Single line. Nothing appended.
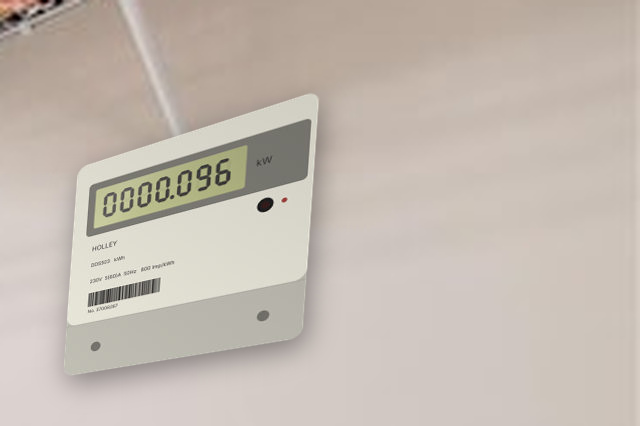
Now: 0.096,kW
